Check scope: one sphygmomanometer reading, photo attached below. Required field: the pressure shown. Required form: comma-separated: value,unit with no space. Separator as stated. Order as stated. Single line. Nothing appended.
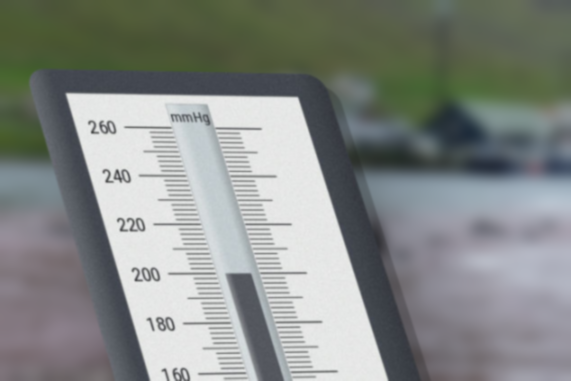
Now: 200,mmHg
